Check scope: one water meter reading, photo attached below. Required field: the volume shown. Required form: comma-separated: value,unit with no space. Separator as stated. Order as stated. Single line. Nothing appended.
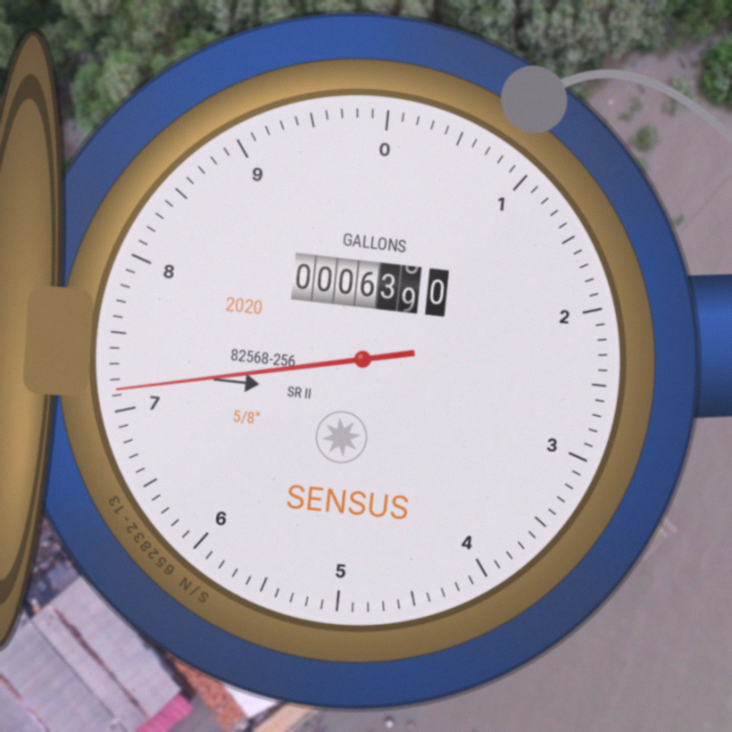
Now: 6387.1,gal
